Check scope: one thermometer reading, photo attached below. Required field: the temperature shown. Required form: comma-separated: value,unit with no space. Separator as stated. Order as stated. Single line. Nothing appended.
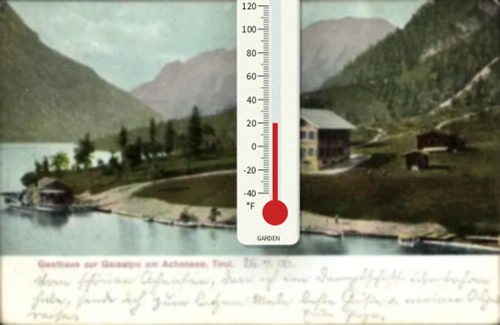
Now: 20,°F
